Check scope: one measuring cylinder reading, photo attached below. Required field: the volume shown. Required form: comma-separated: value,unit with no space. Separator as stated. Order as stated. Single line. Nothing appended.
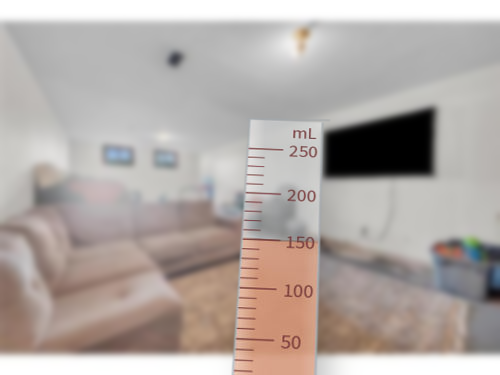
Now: 150,mL
